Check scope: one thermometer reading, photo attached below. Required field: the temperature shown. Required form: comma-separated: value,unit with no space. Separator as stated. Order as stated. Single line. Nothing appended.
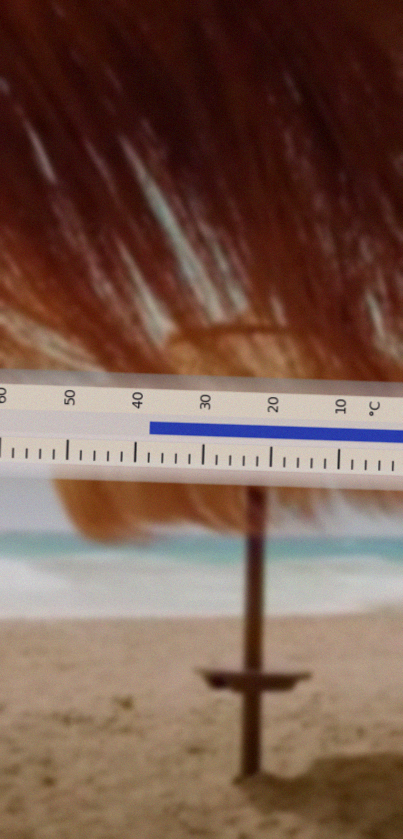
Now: 38,°C
